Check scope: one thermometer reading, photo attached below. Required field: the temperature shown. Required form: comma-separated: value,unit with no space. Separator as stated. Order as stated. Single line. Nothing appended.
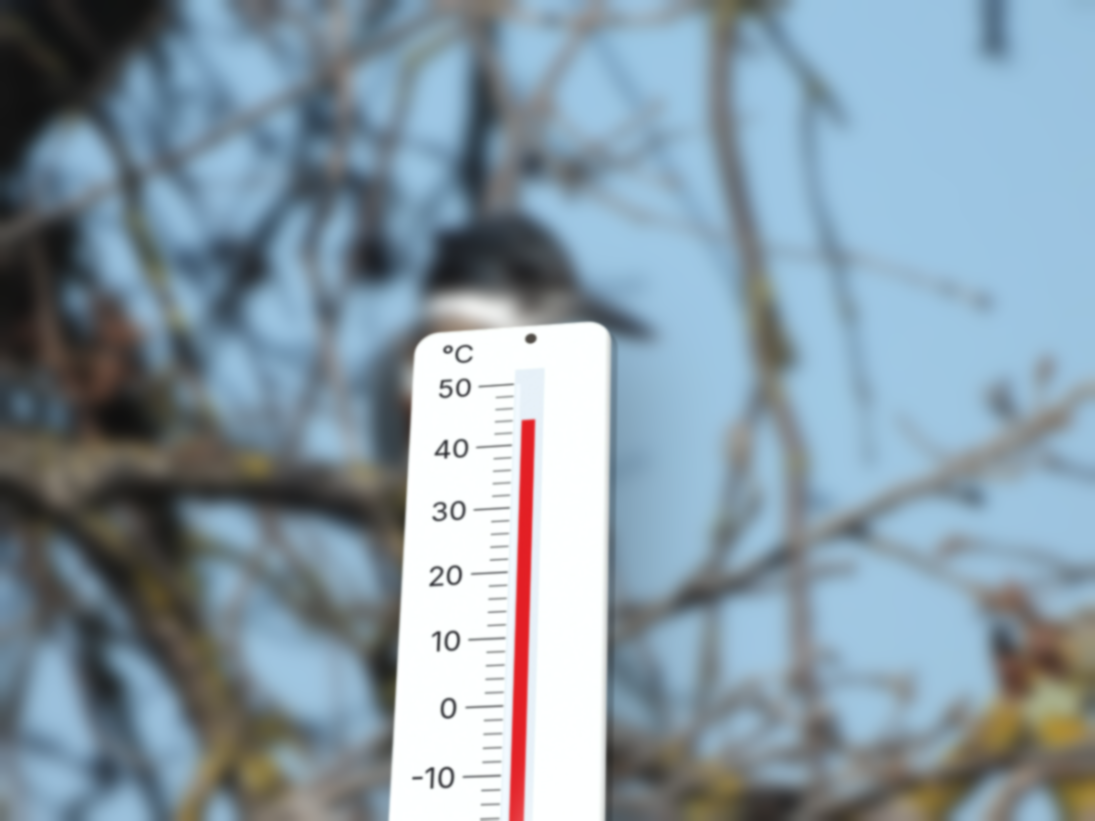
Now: 44,°C
